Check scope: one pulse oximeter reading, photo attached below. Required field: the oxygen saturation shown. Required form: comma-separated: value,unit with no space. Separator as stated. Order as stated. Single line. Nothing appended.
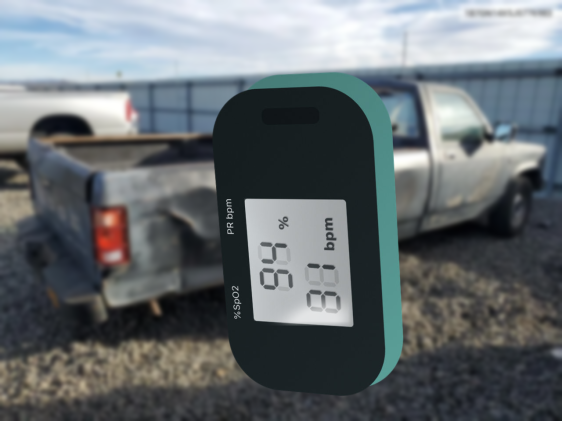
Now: 94,%
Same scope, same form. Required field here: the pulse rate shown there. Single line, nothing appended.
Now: 81,bpm
